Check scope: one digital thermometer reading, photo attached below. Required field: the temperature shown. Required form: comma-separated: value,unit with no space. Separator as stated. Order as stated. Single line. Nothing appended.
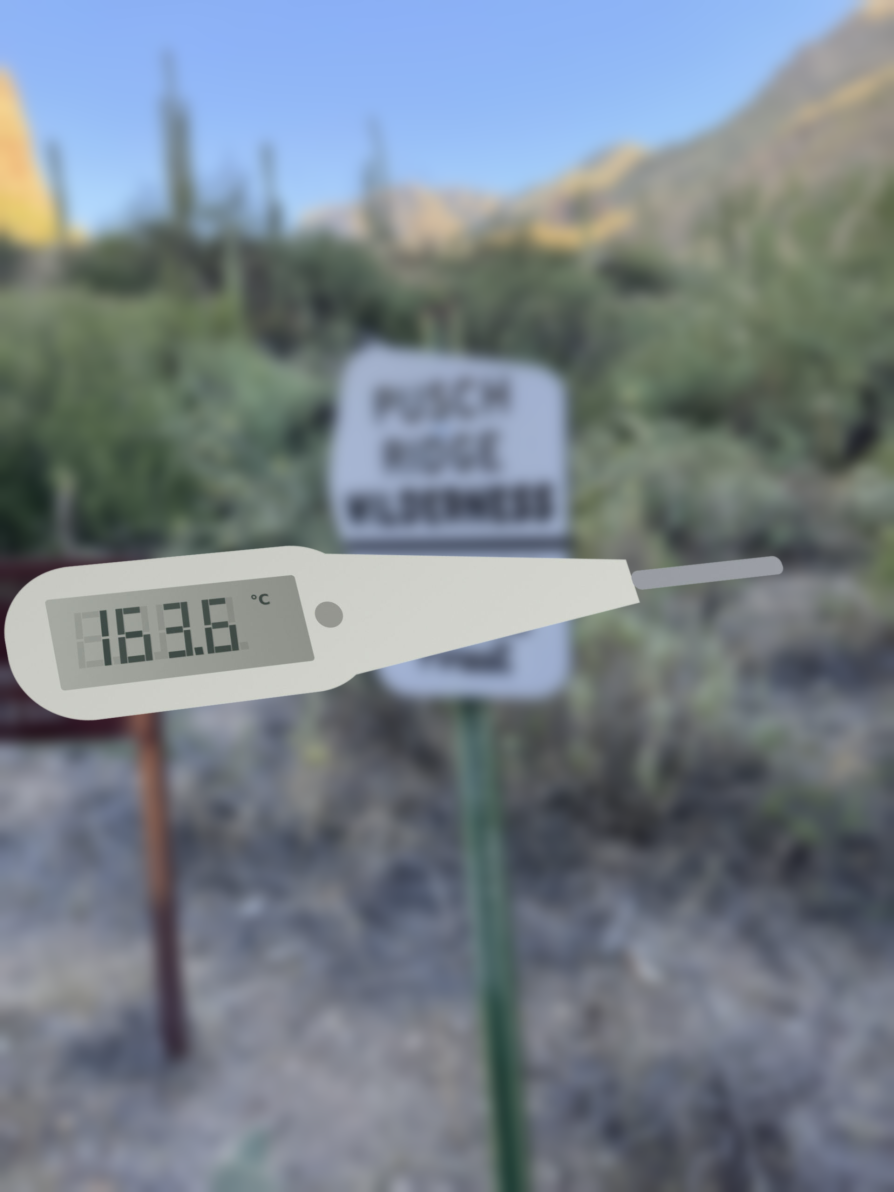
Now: 163.6,°C
